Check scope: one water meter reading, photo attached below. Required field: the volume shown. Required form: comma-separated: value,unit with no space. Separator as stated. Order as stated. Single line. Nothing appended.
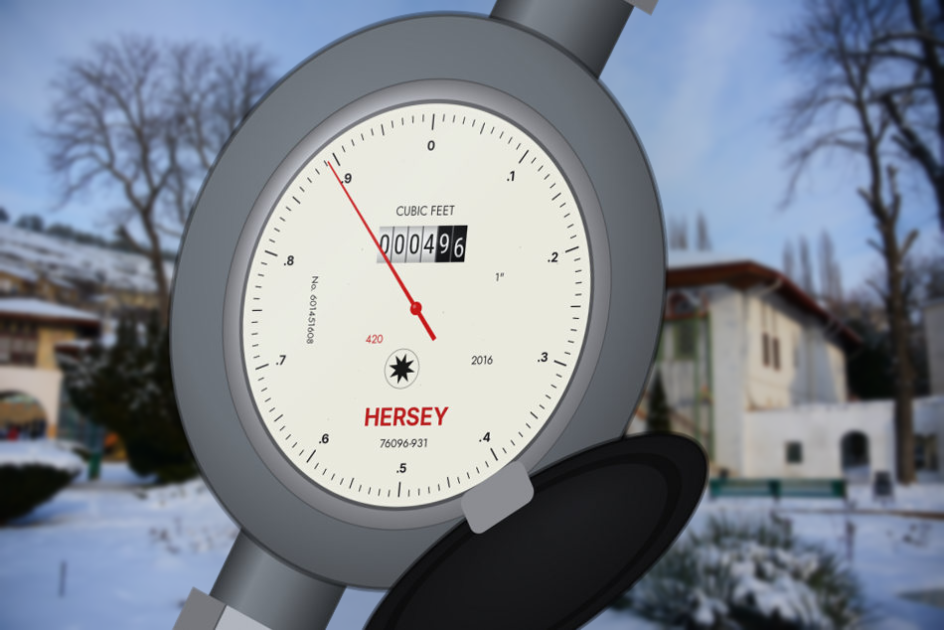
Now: 495.89,ft³
